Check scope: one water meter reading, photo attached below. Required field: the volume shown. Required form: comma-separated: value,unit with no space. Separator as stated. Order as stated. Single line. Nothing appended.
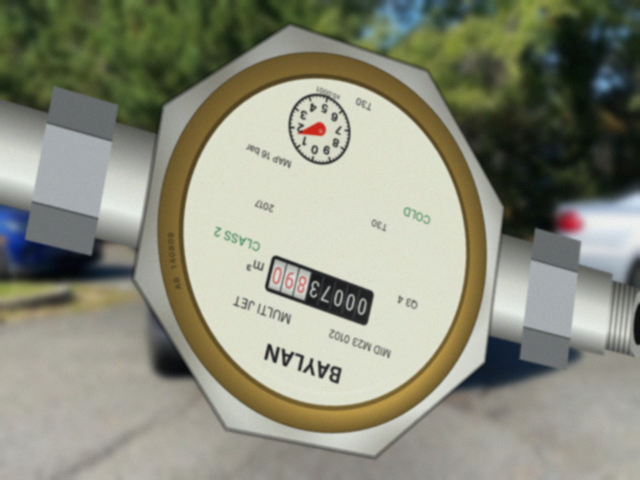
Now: 73.8901,m³
